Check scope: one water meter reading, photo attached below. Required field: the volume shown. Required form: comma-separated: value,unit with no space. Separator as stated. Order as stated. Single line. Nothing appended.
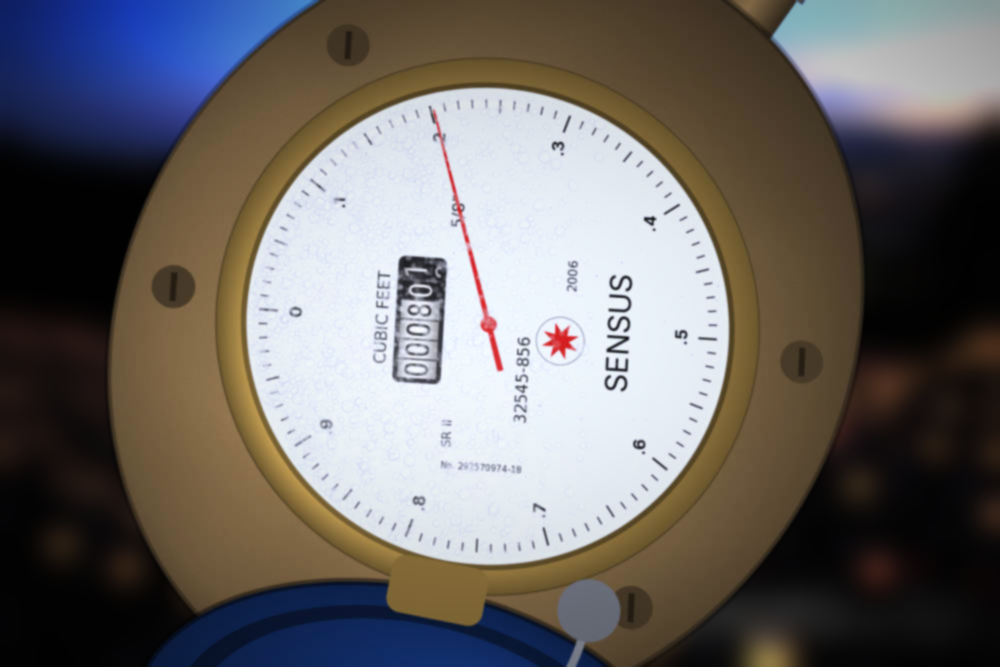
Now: 801.20,ft³
